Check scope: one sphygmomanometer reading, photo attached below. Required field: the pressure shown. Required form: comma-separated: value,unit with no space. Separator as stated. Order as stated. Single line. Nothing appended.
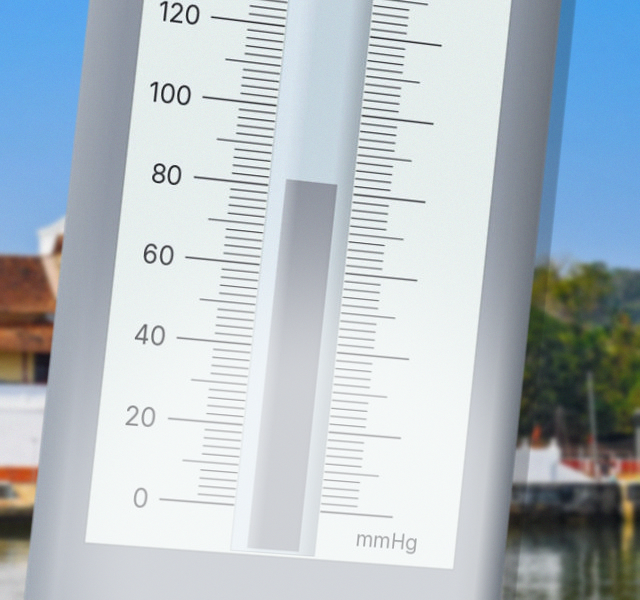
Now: 82,mmHg
